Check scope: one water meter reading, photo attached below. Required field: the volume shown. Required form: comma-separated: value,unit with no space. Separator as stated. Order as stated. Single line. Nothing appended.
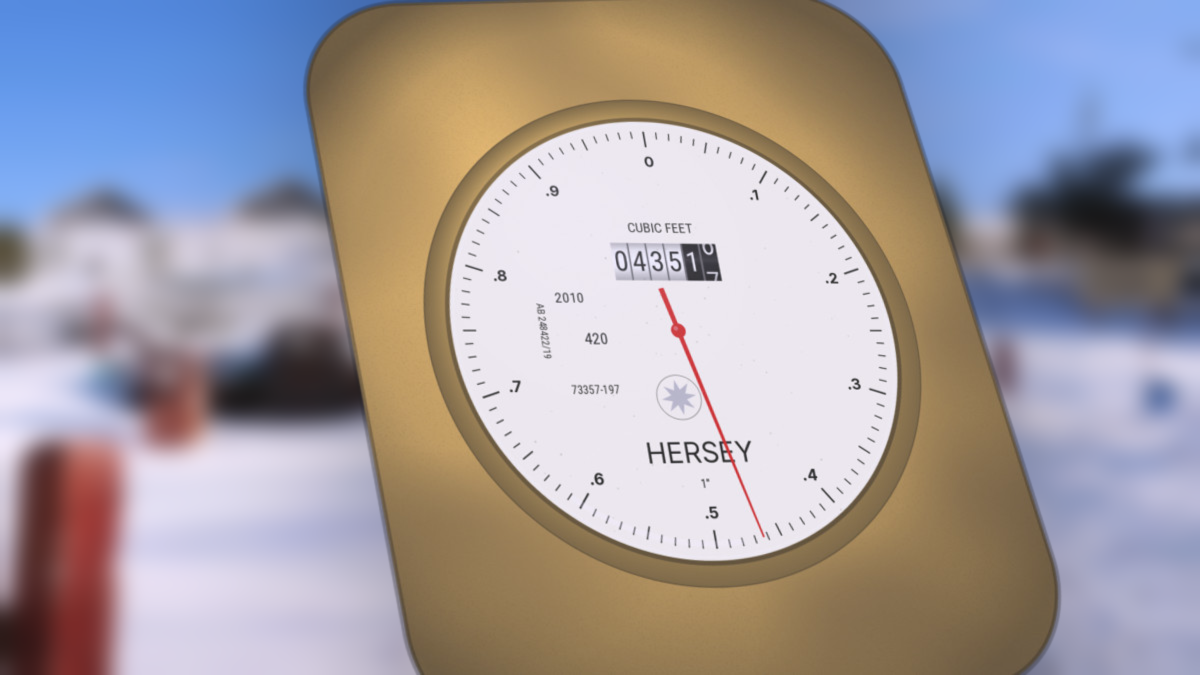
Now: 43516.46,ft³
